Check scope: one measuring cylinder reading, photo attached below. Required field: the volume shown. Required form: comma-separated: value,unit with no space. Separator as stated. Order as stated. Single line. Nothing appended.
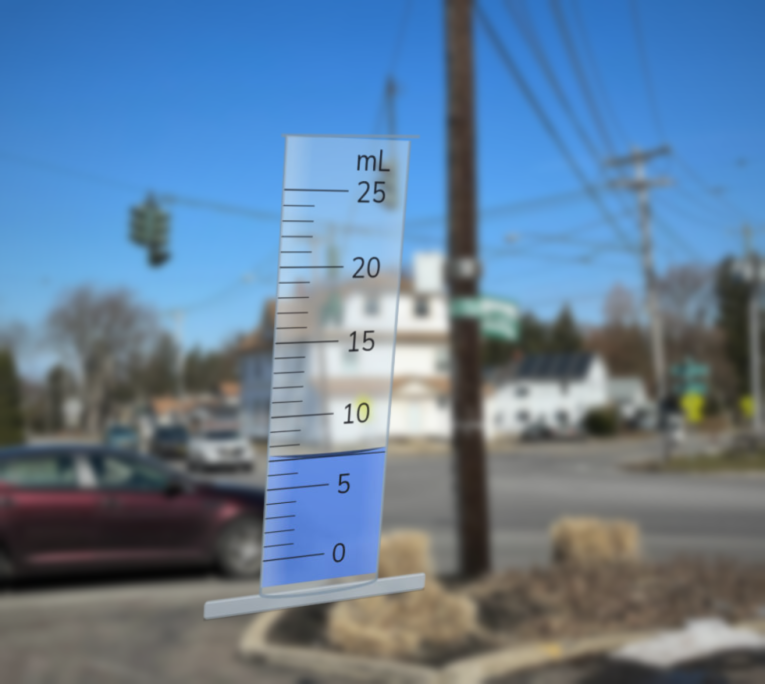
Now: 7,mL
